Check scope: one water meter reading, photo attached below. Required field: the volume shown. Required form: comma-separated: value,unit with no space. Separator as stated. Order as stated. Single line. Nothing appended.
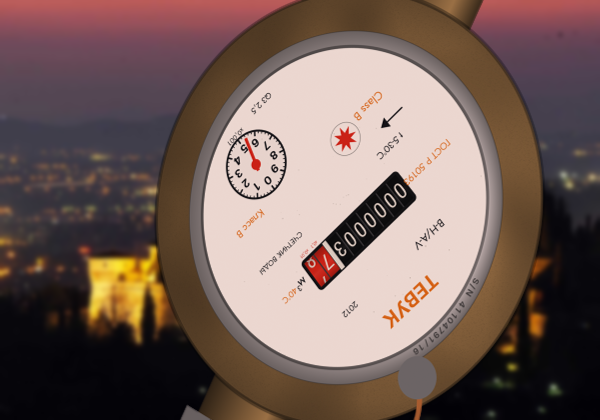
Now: 3.775,m³
